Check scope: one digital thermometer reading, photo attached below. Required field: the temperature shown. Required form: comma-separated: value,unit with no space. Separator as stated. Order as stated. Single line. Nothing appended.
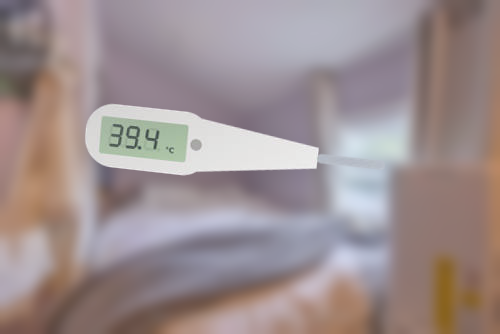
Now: 39.4,°C
